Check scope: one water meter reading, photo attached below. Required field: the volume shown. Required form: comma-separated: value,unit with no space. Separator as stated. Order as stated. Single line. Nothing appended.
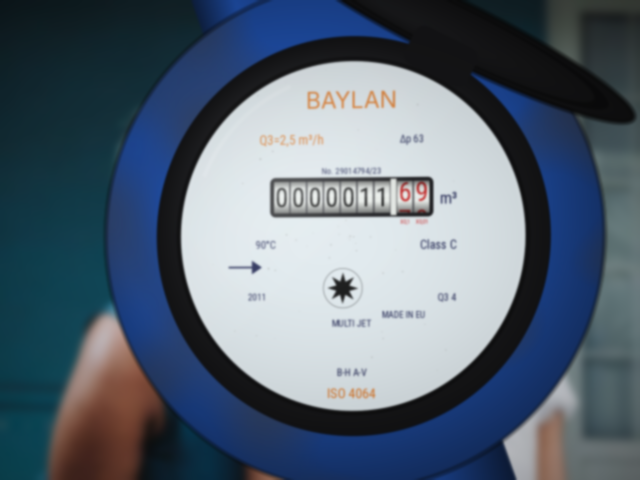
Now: 11.69,m³
